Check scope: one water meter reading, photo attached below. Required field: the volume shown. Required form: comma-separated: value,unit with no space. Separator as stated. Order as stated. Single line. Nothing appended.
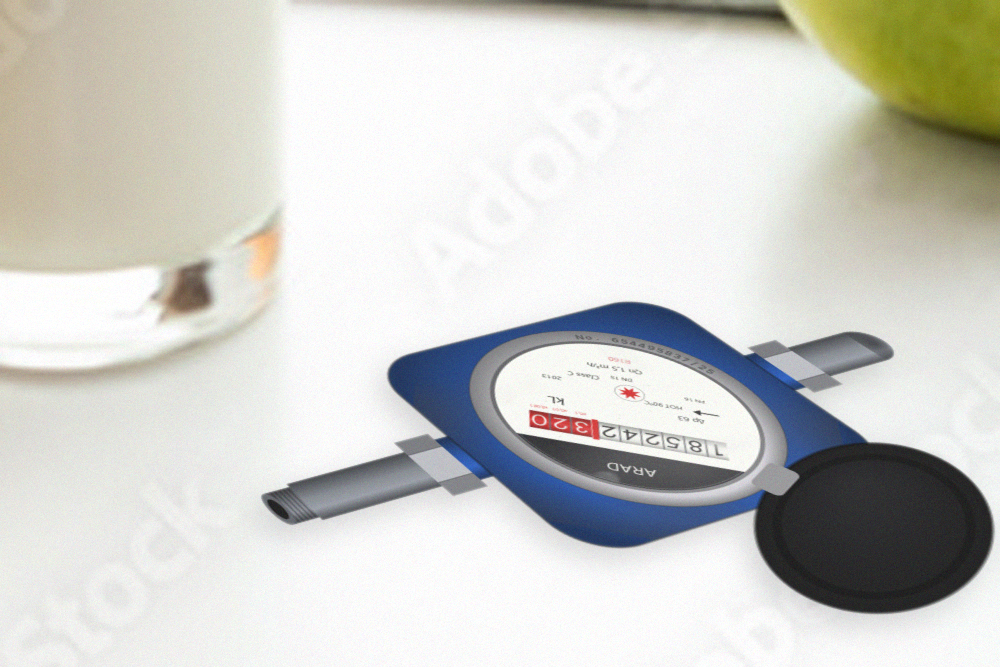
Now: 185242.320,kL
